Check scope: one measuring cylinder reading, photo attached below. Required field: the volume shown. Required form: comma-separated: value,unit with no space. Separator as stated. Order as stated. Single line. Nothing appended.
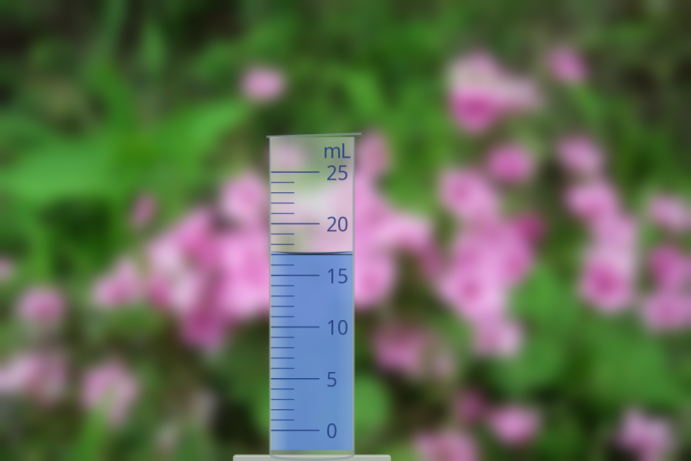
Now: 17,mL
